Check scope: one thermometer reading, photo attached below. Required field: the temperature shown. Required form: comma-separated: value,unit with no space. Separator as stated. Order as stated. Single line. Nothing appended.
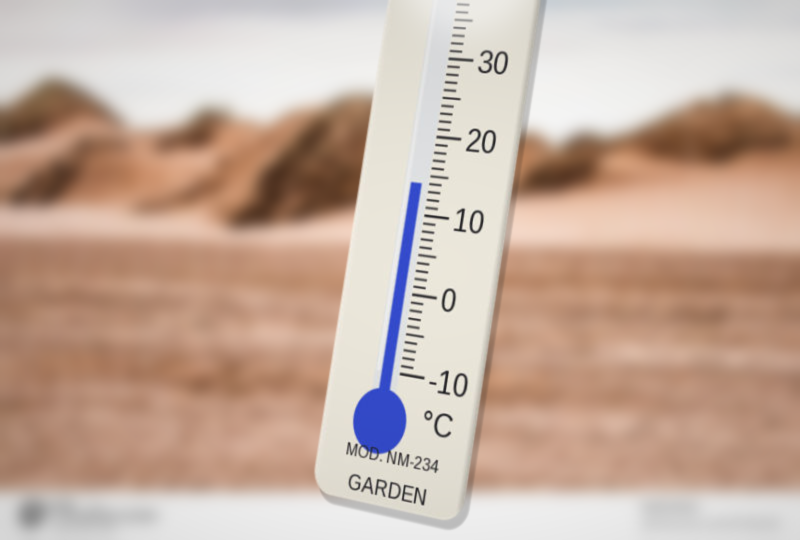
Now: 14,°C
